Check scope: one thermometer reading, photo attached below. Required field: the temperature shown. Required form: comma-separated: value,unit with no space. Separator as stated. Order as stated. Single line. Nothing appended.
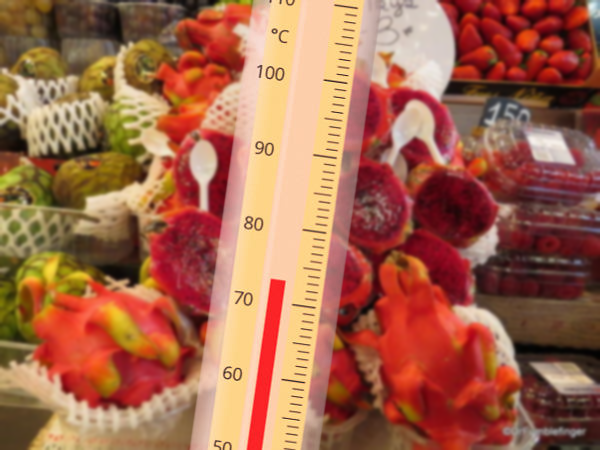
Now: 73,°C
